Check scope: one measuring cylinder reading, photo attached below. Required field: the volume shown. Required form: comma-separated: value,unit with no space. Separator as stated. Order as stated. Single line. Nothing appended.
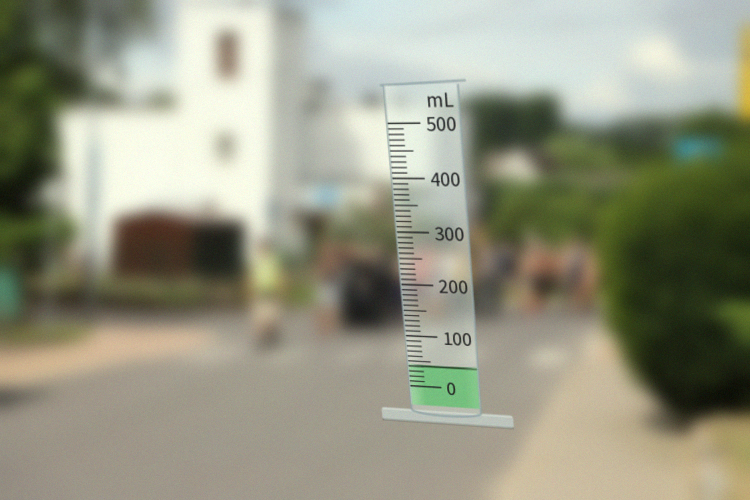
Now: 40,mL
